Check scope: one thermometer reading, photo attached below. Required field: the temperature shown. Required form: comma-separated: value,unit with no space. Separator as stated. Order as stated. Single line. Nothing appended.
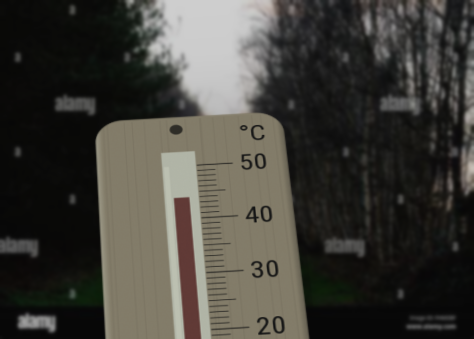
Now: 44,°C
